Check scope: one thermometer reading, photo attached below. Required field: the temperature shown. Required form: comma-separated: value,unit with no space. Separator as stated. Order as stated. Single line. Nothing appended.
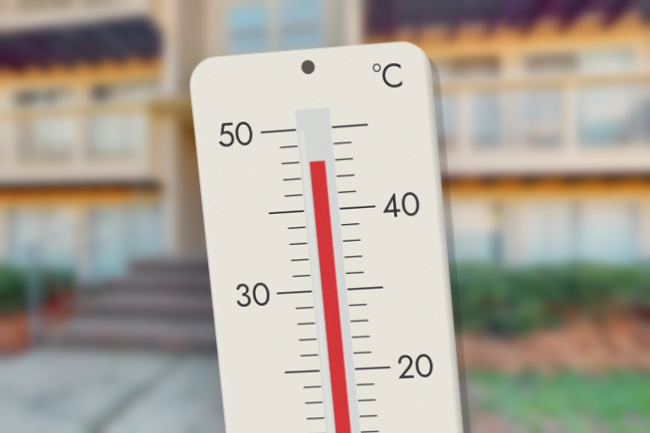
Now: 46,°C
